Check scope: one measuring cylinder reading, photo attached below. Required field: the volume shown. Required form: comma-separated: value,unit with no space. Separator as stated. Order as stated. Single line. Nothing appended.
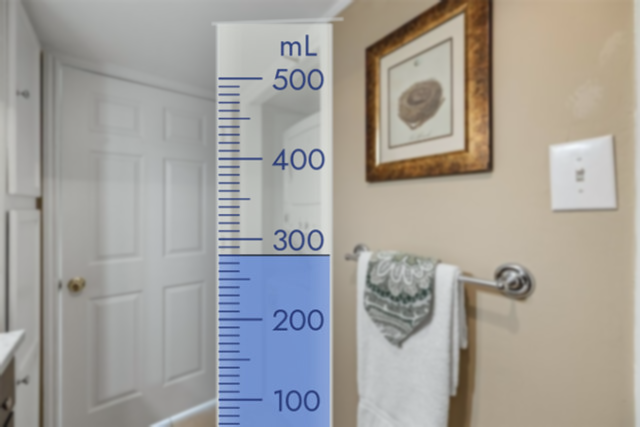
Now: 280,mL
